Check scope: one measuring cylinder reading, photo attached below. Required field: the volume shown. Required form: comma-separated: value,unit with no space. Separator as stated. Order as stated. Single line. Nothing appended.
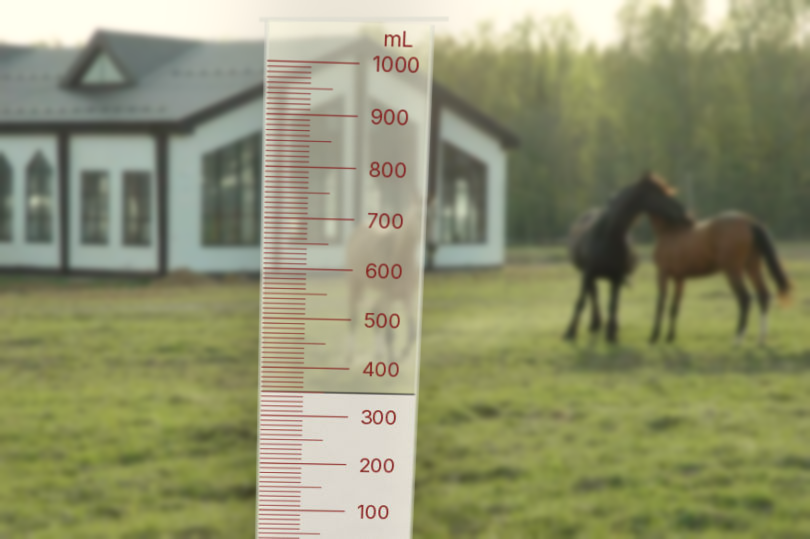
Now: 350,mL
